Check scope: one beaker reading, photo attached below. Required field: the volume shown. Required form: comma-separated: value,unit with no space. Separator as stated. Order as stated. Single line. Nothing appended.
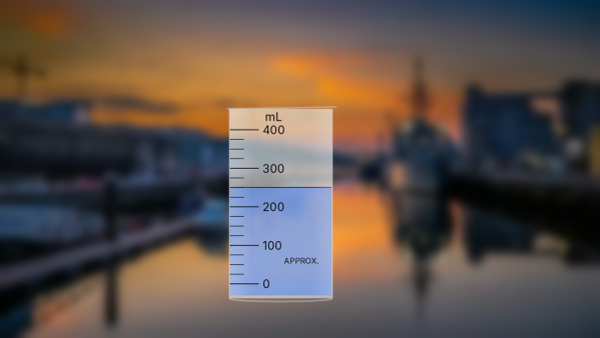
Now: 250,mL
